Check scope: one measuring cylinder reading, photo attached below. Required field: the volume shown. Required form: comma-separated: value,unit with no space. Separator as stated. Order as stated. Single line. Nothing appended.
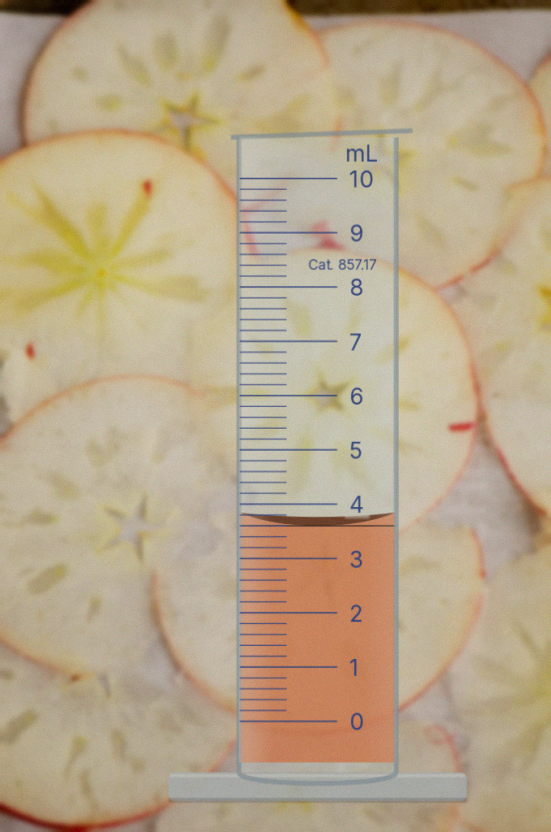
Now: 3.6,mL
